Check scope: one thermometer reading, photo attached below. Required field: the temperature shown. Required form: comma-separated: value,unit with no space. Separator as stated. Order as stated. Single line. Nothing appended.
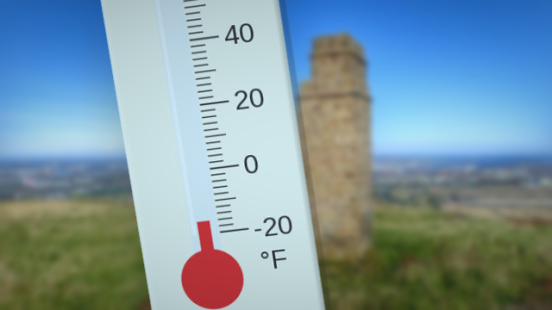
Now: -16,°F
